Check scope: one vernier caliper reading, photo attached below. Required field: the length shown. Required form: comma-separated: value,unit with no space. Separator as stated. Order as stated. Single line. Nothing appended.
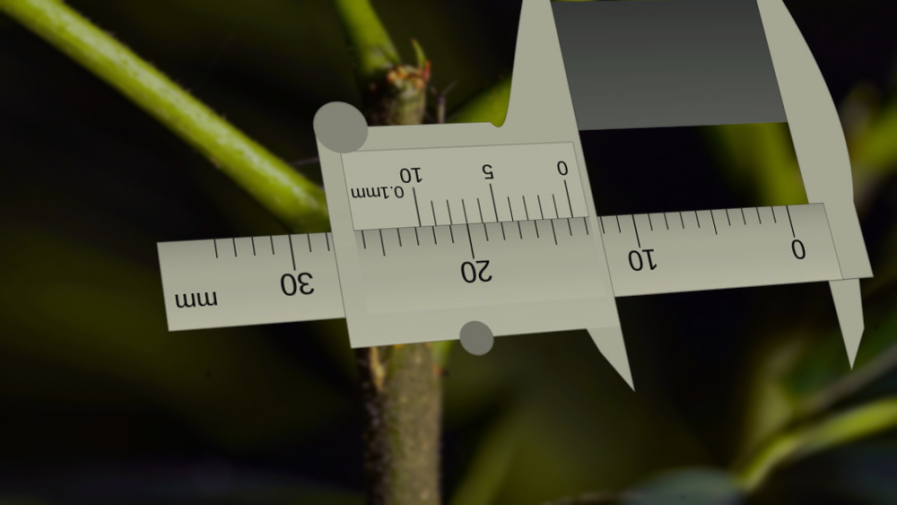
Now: 13.7,mm
